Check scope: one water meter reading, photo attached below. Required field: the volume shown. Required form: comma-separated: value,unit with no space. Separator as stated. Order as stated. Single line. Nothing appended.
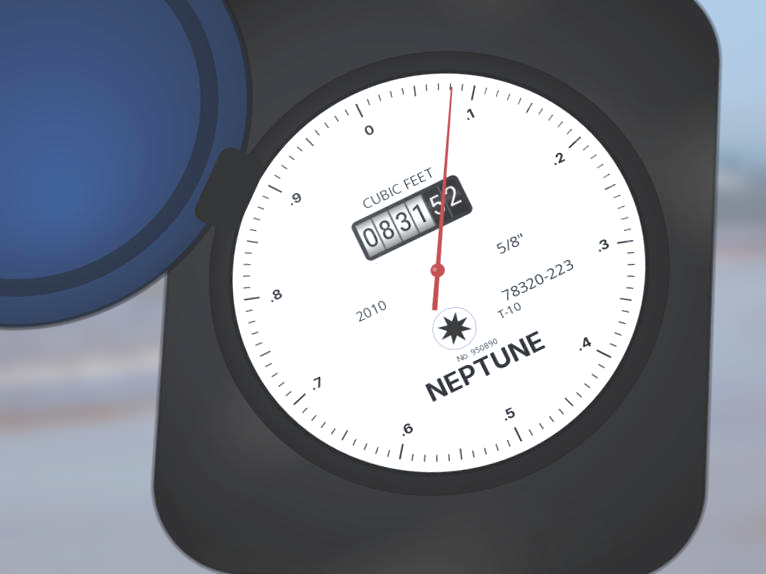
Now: 83152.08,ft³
